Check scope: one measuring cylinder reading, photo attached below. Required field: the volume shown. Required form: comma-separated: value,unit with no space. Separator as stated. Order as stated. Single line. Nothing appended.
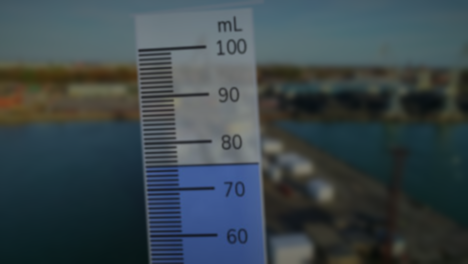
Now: 75,mL
